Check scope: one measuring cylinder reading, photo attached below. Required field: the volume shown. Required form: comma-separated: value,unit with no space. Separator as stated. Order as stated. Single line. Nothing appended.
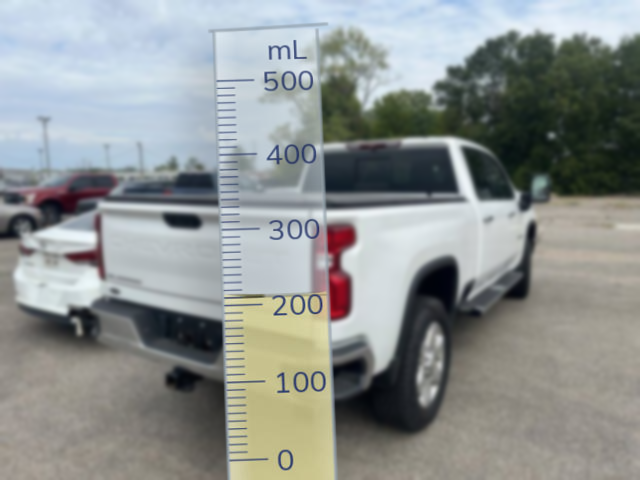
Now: 210,mL
